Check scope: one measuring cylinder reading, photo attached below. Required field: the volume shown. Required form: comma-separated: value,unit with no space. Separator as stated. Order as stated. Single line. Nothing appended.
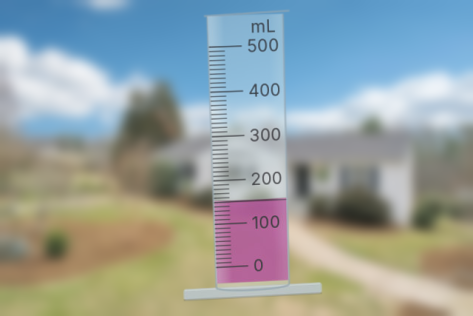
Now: 150,mL
